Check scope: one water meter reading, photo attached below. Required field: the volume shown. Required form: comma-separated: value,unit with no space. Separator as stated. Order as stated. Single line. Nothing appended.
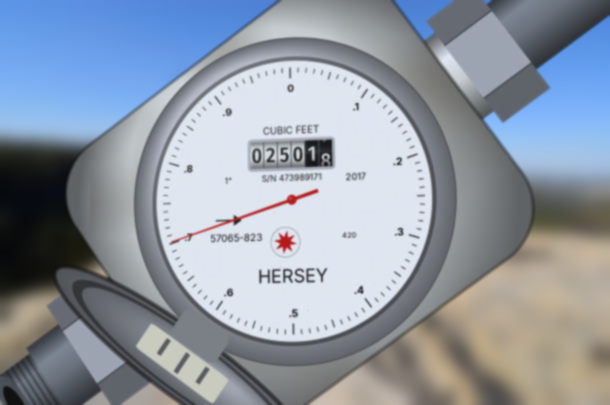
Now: 25017.70,ft³
